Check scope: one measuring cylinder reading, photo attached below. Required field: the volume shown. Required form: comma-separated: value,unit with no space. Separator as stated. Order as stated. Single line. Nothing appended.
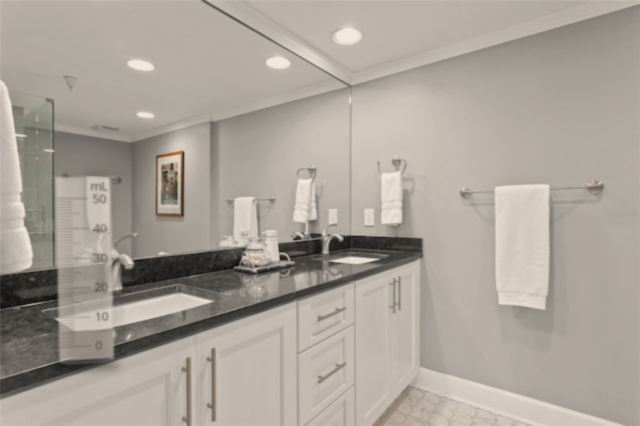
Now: 5,mL
